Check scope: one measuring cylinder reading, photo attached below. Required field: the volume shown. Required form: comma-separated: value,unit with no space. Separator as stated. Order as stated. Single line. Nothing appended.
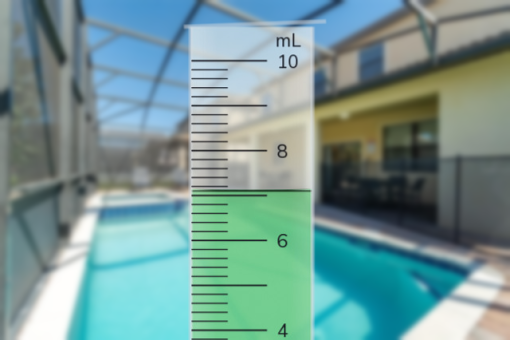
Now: 7.1,mL
